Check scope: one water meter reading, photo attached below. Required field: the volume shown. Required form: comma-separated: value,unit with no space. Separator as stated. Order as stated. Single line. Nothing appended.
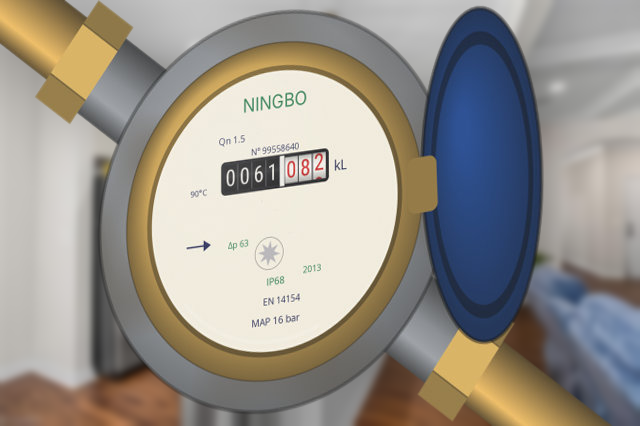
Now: 61.082,kL
